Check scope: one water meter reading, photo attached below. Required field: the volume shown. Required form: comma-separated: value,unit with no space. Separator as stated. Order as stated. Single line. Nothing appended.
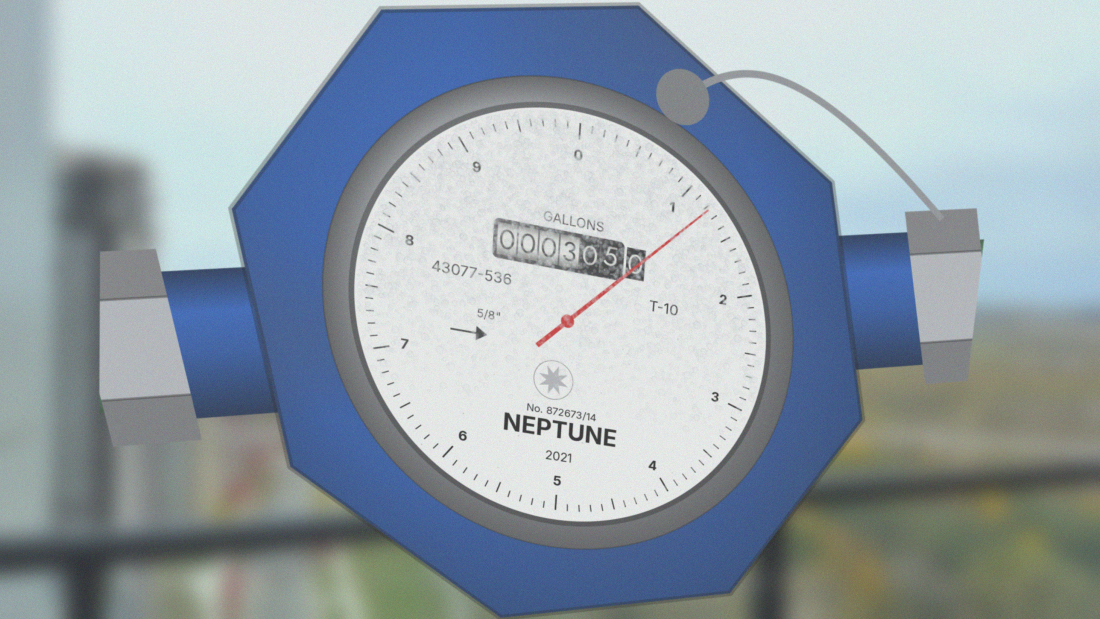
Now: 3051.2,gal
